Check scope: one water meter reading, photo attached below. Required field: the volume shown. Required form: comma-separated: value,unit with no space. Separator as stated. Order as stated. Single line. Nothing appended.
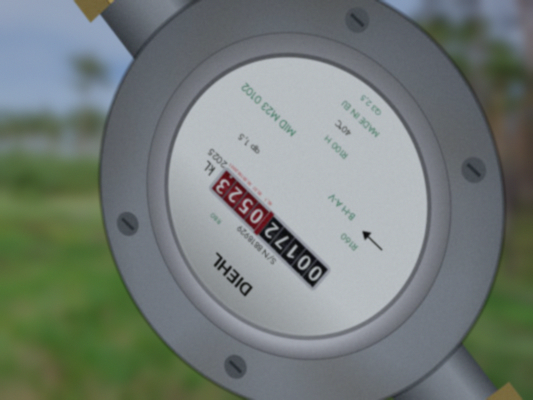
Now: 172.0523,kL
